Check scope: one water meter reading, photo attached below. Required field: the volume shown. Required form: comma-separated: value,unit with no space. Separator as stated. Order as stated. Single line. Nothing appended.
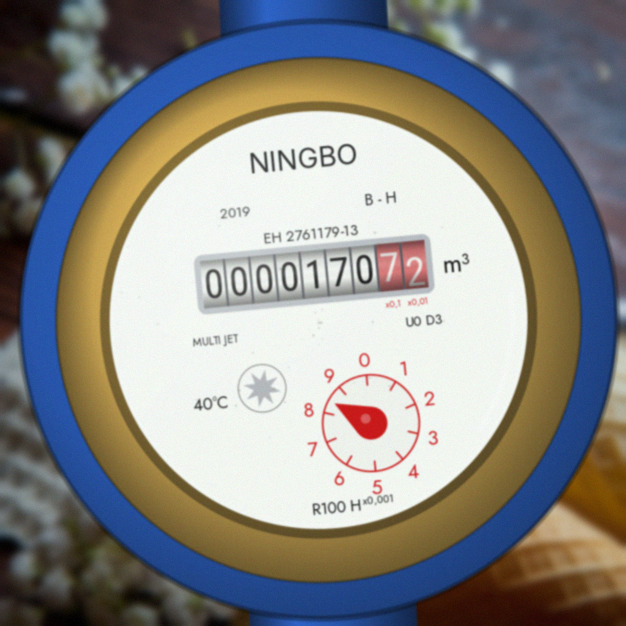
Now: 170.718,m³
